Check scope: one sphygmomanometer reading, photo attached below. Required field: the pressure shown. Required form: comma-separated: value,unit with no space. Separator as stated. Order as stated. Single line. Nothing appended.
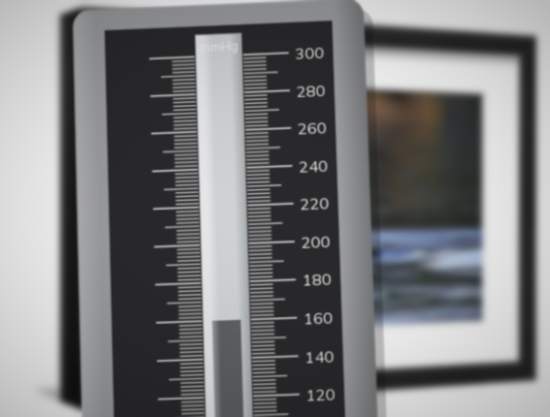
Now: 160,mmHg
